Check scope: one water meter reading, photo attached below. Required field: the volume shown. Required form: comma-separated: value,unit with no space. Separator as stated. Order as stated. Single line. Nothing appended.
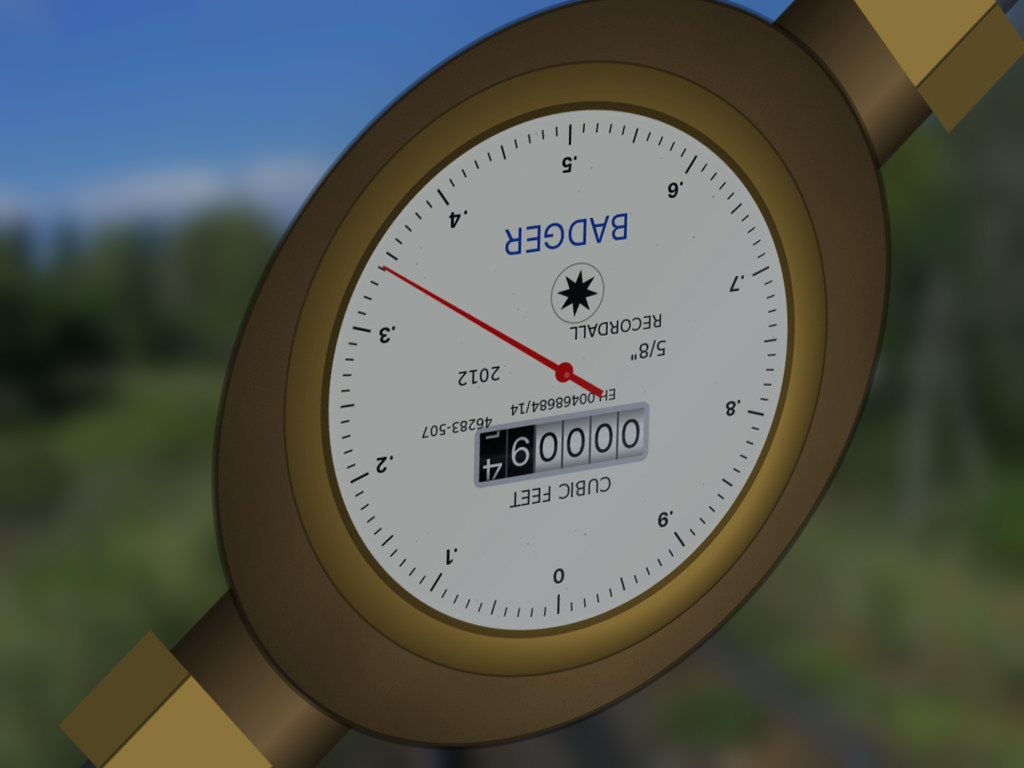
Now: 94.34,ft³
